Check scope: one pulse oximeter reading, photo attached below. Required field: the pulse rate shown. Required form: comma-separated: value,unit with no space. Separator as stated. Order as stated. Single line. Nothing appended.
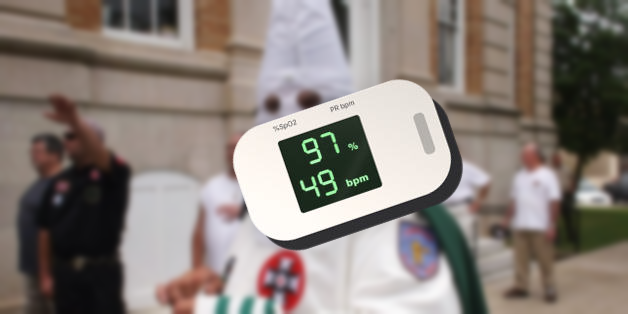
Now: 49,bpm
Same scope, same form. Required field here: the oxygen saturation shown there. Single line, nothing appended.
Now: 97,%
